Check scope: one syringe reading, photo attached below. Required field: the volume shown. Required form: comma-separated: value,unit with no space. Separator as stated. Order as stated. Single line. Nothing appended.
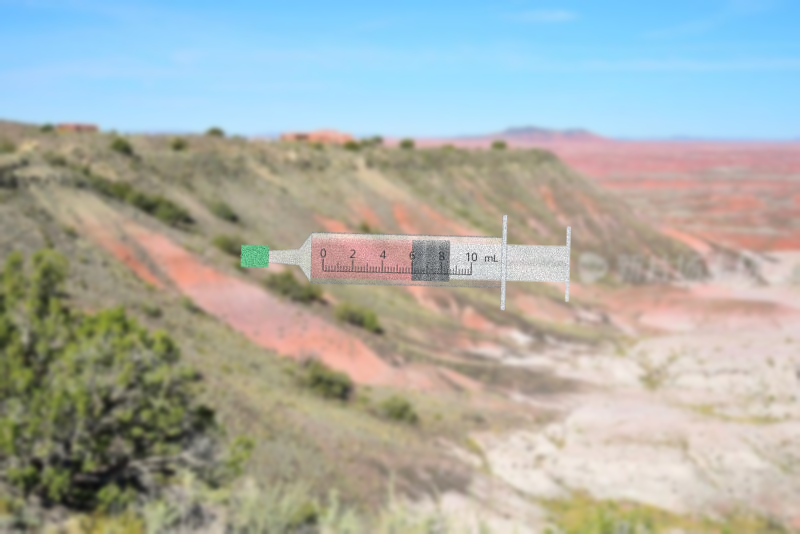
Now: 6,mL
